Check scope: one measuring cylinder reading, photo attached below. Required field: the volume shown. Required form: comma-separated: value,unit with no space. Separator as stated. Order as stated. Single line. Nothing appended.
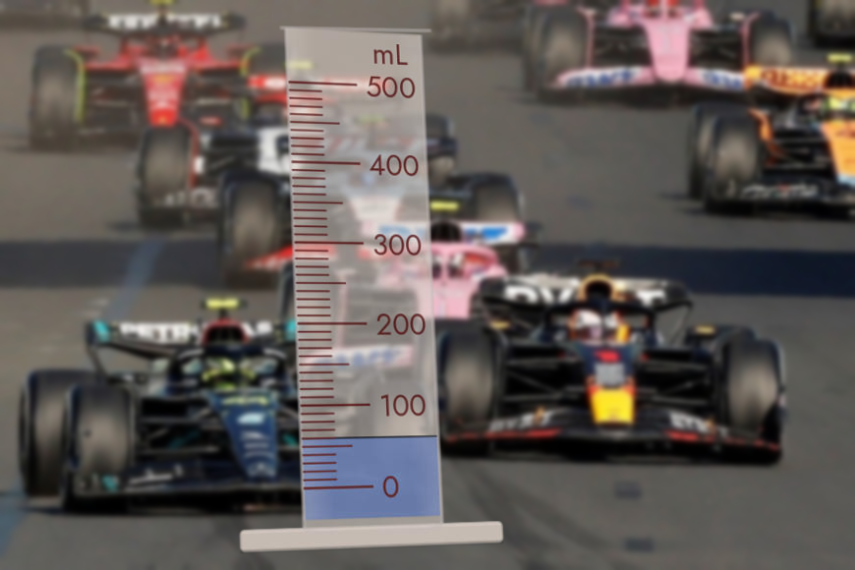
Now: 60,mL
